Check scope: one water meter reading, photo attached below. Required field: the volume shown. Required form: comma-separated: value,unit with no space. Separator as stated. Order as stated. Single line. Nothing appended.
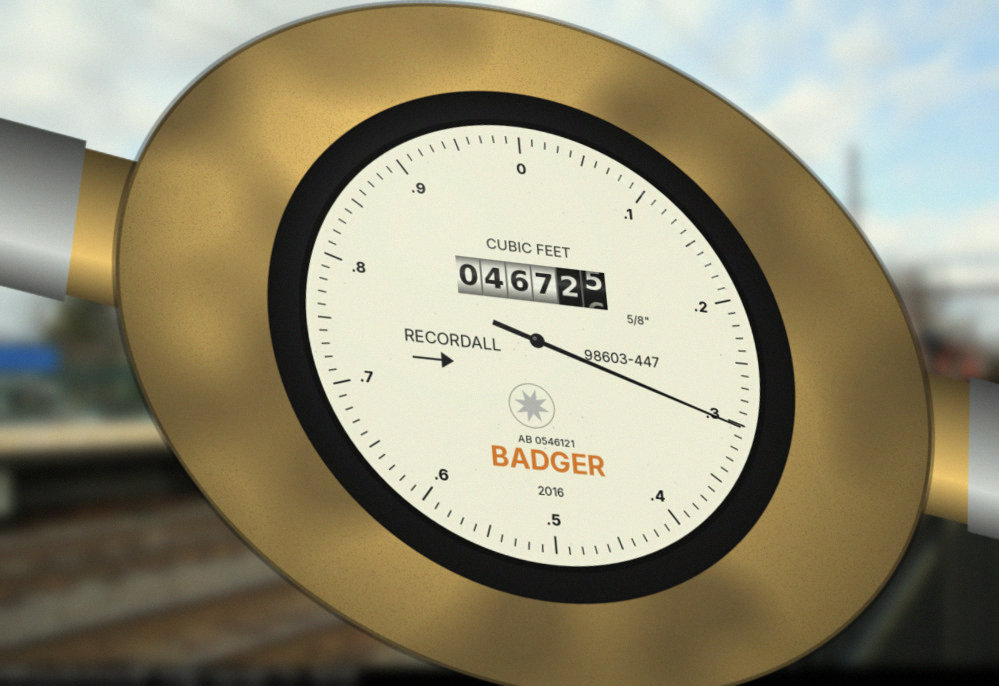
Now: 46725.30,ft³
